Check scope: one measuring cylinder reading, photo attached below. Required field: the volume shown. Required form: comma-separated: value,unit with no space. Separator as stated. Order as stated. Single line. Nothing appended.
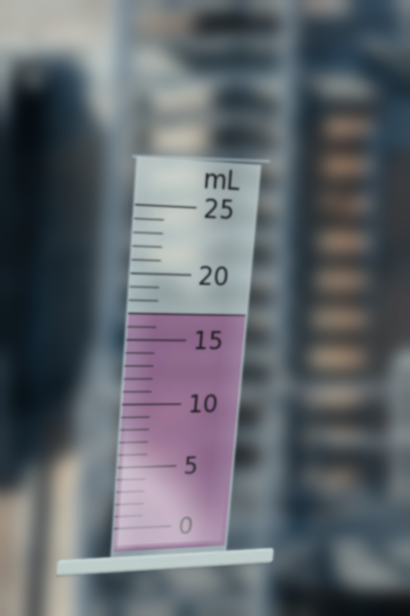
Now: 17,mL
